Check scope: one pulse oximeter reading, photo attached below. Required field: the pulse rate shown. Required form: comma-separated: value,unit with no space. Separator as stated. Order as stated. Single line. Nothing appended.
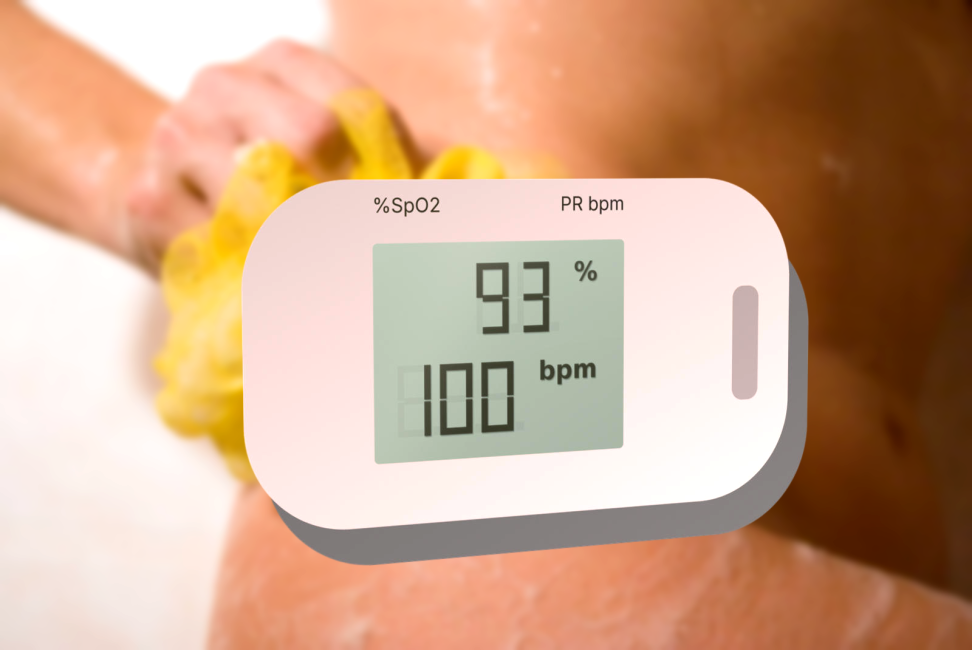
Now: 100,bpm
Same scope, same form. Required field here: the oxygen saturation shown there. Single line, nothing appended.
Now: 93,%
